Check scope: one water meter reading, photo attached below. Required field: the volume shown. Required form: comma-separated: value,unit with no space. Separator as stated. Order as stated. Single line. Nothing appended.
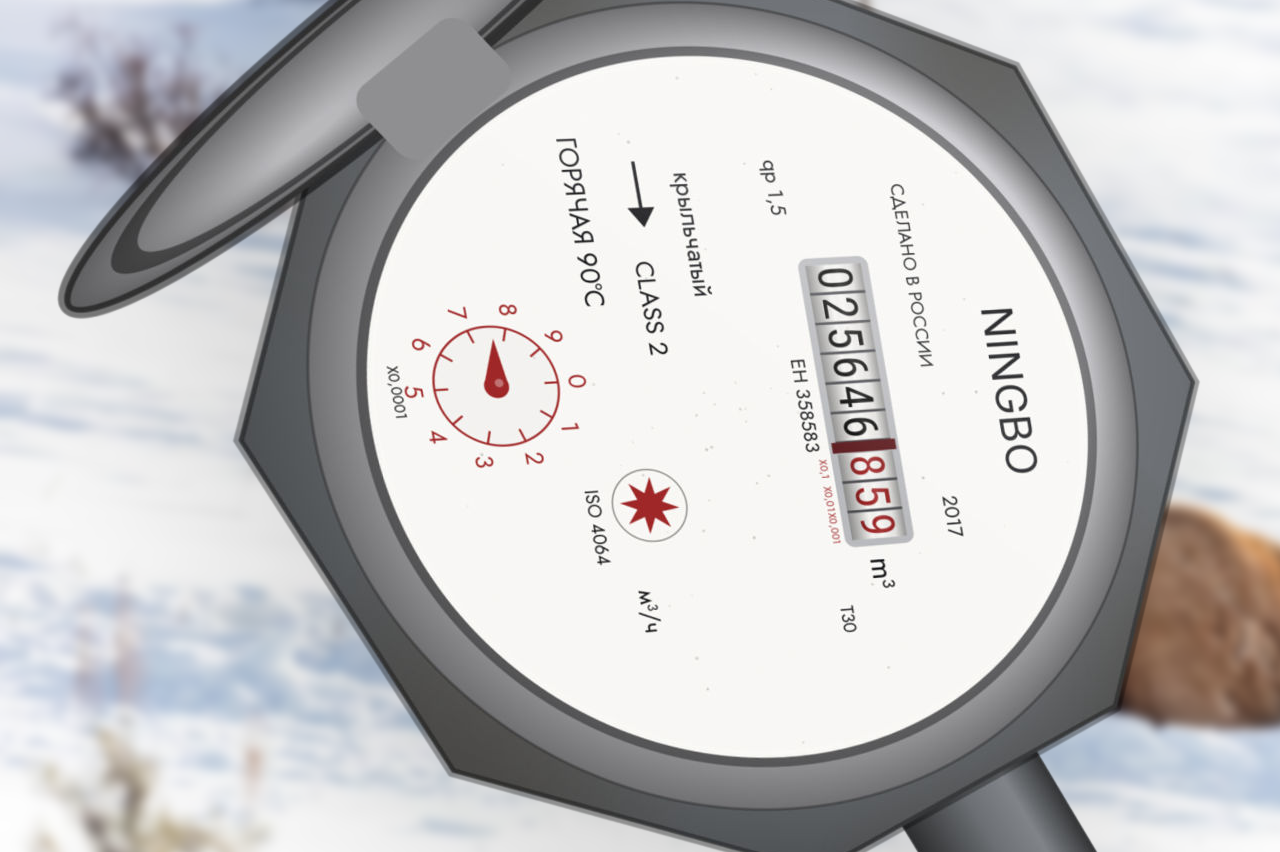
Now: 25646.8597,m³
